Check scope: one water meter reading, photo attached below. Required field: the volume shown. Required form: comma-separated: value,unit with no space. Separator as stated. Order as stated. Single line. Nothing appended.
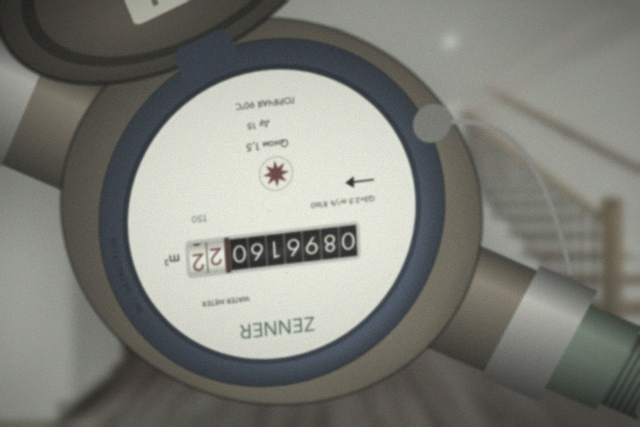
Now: 896160.22,m³
